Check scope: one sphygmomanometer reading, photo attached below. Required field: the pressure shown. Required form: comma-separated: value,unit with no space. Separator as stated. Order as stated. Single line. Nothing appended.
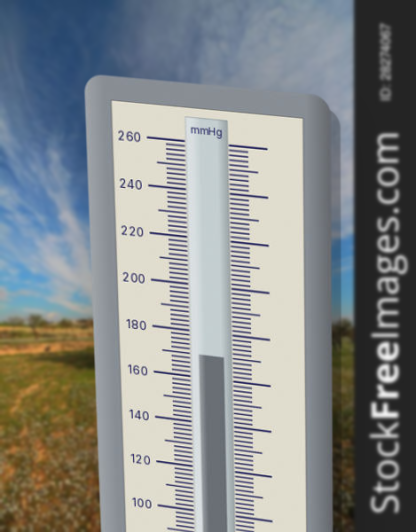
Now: 170,mmHg
